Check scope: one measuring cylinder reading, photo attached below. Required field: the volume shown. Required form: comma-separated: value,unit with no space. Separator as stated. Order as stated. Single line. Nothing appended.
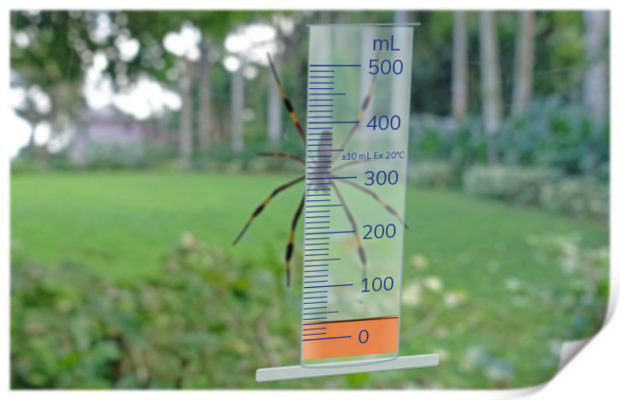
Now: 30,mL
